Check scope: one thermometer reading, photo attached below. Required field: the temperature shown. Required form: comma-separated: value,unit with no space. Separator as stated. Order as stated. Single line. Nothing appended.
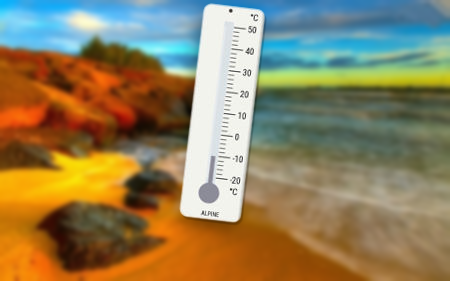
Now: -10,°C
